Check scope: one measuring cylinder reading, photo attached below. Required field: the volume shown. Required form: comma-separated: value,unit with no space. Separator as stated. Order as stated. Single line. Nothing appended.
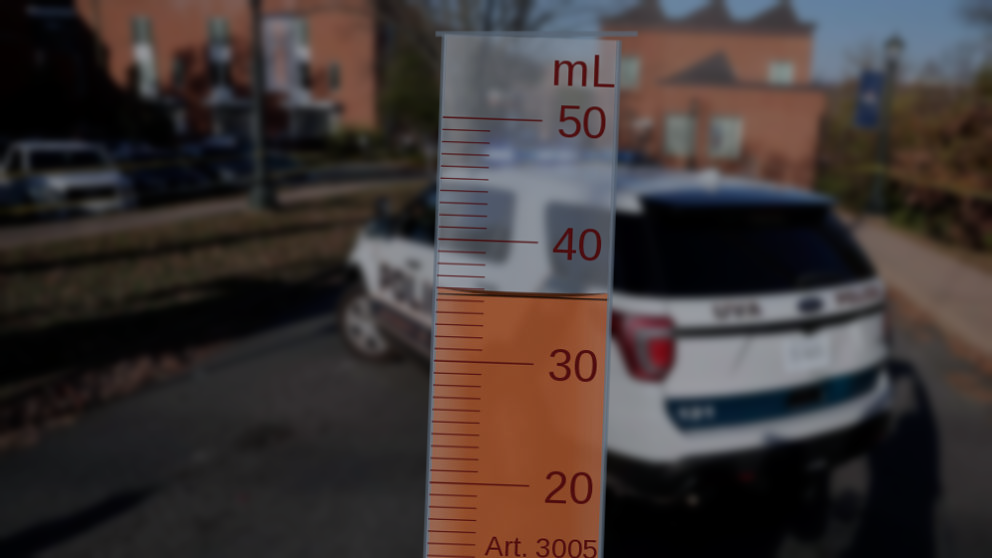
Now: 35.5,mL
